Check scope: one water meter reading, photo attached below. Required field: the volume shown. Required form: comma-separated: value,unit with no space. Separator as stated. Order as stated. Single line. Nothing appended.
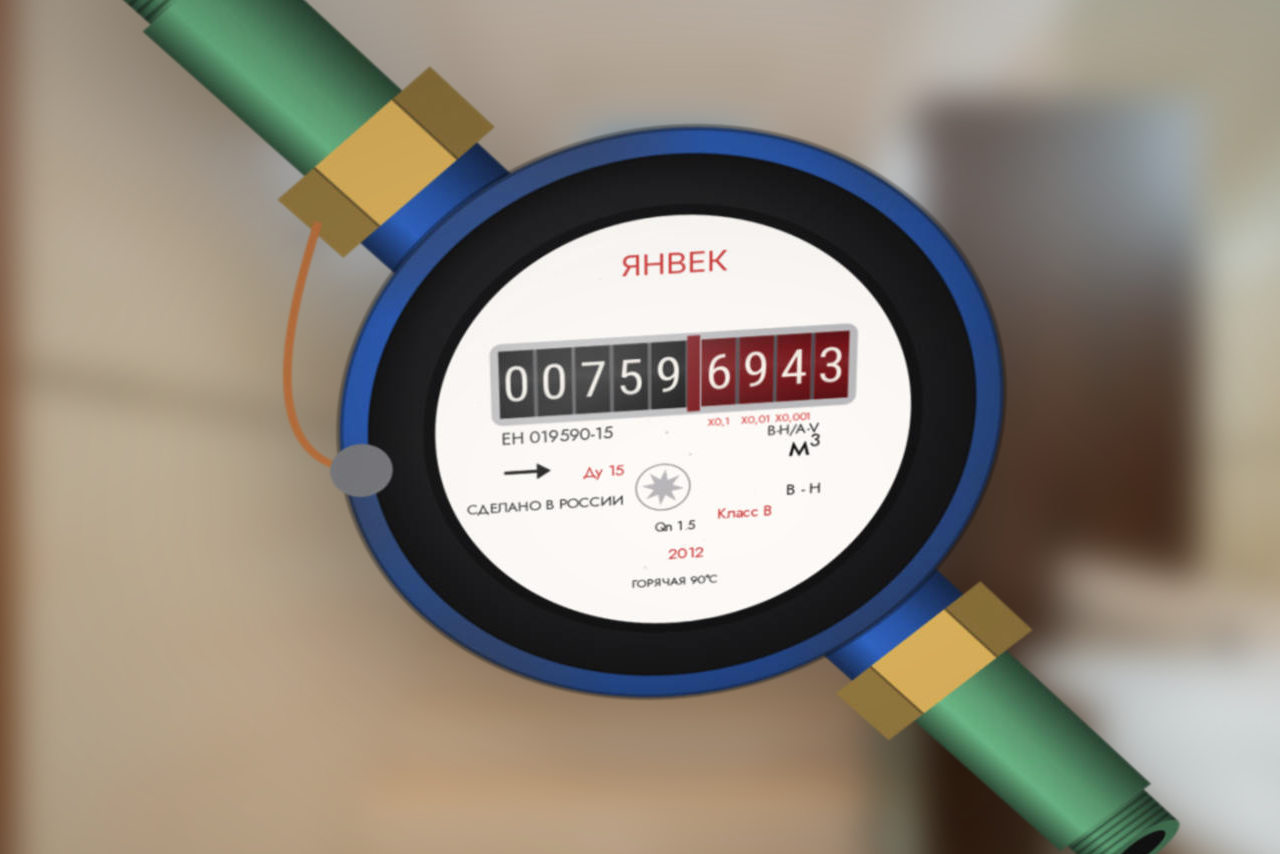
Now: 759.6943,m³
